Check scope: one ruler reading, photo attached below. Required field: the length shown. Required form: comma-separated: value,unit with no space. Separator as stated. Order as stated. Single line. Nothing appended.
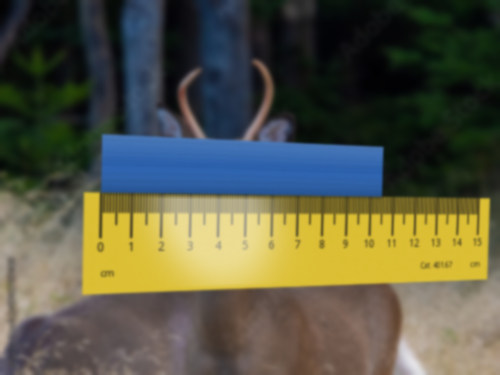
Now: 10.5,cm
